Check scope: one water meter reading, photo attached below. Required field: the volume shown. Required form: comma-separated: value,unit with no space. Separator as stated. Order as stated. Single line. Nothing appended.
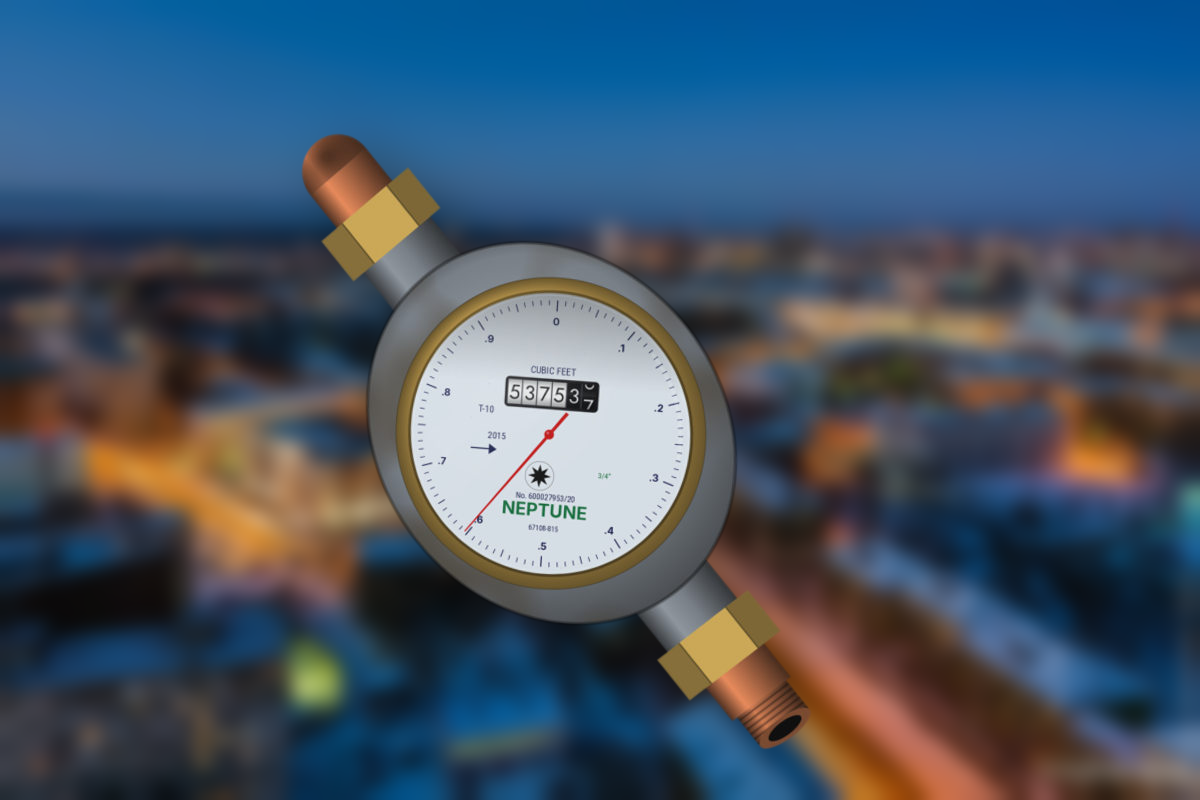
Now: 537536.60,ft³
